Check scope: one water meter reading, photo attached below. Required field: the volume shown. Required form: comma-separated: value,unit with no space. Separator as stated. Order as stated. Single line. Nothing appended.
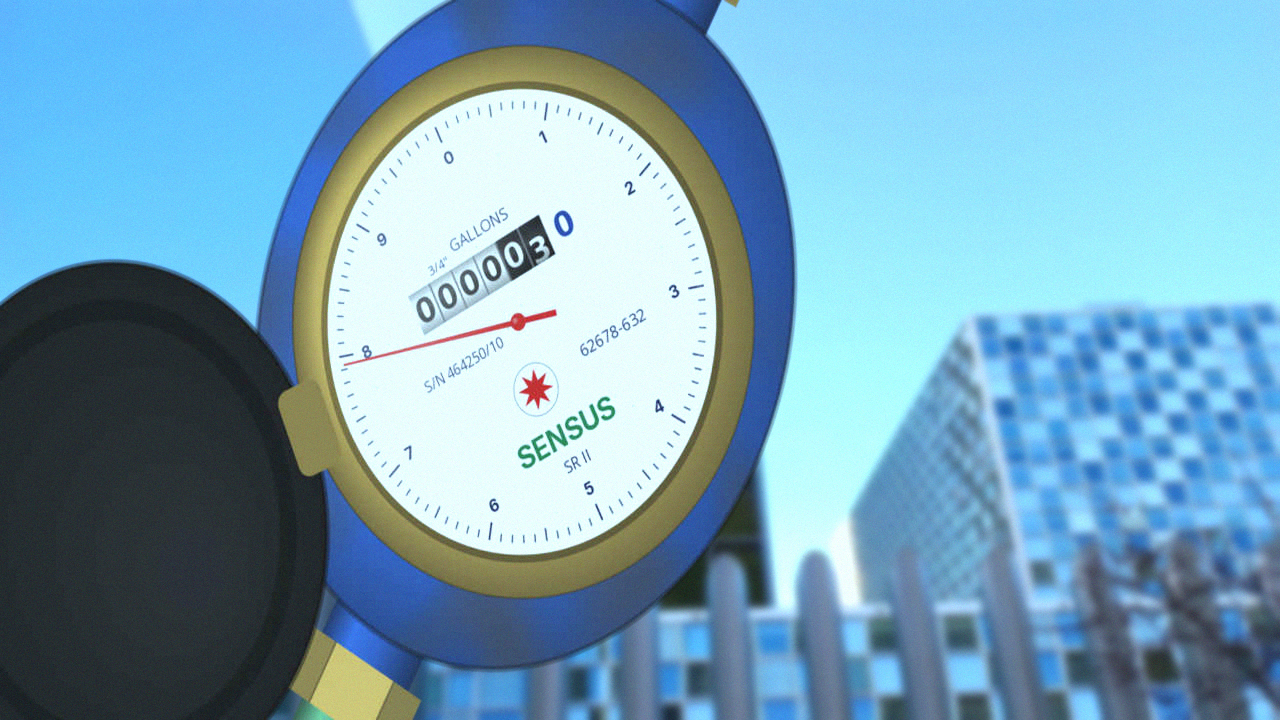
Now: 27.9,gal
